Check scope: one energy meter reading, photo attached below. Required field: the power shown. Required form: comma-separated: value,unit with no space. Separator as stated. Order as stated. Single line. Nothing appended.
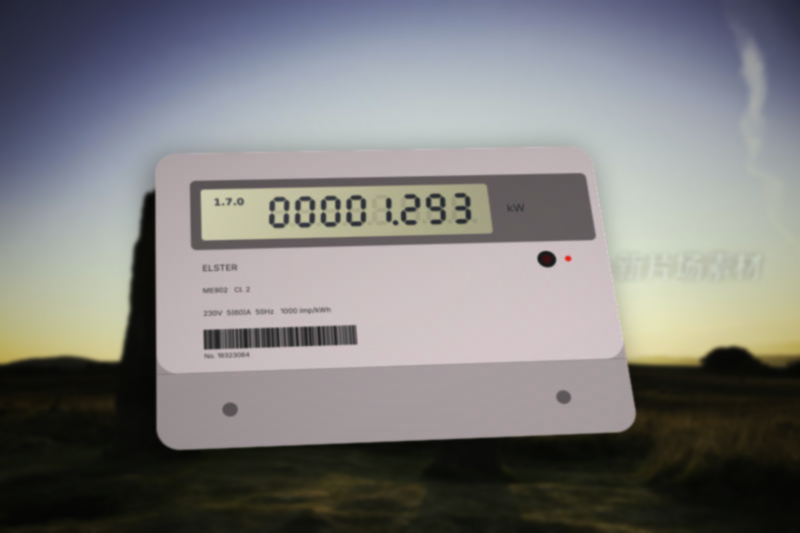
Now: 1.293,kW
